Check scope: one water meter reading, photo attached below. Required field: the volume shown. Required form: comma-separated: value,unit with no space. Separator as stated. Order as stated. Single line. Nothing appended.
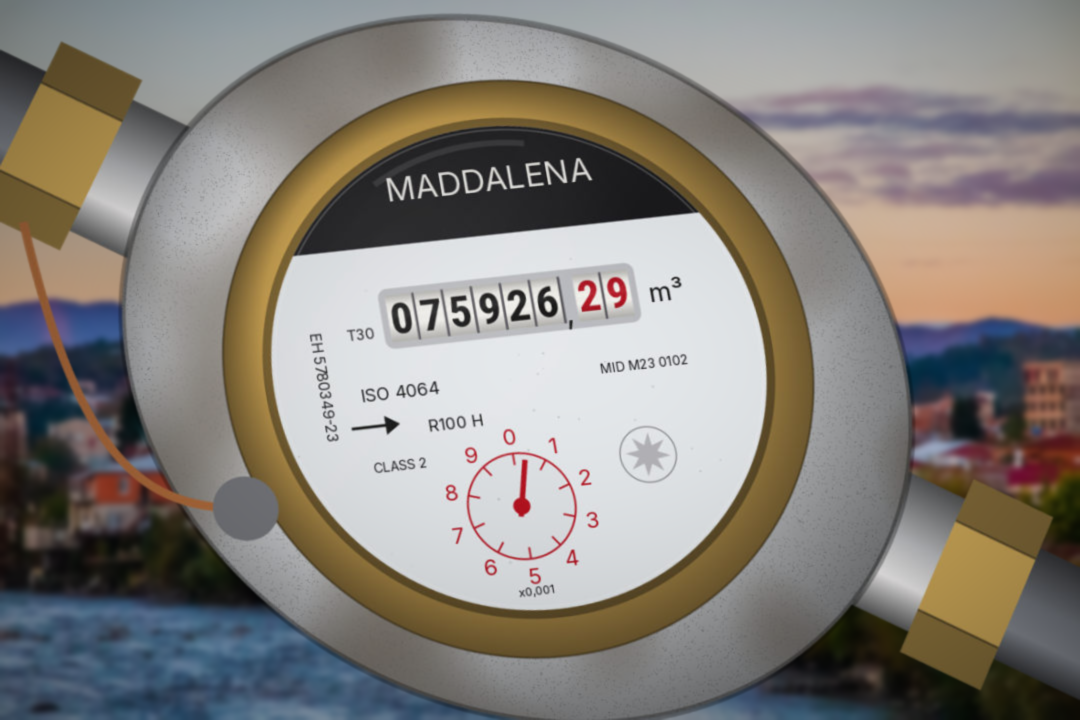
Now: 75926.290,m³
